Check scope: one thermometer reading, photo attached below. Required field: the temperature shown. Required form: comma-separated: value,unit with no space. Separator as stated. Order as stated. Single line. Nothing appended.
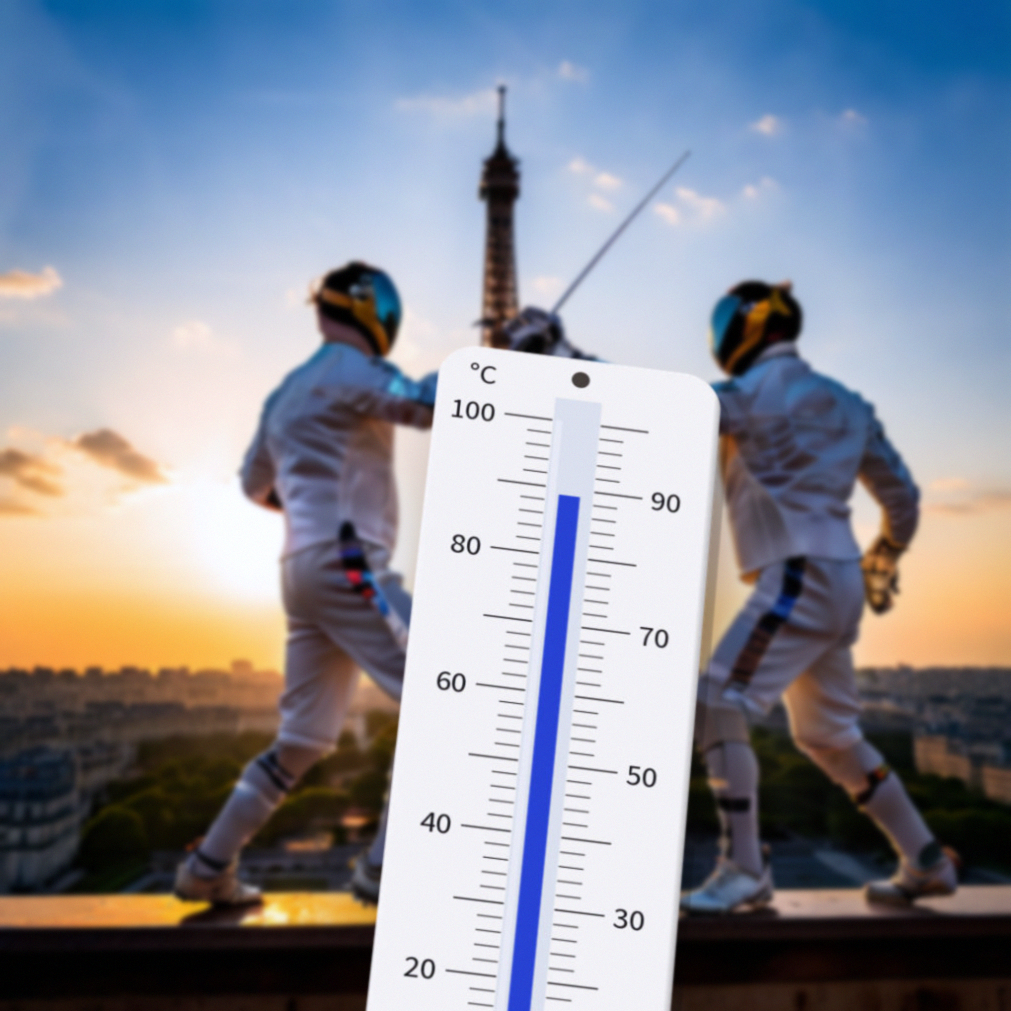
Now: 89,°C
